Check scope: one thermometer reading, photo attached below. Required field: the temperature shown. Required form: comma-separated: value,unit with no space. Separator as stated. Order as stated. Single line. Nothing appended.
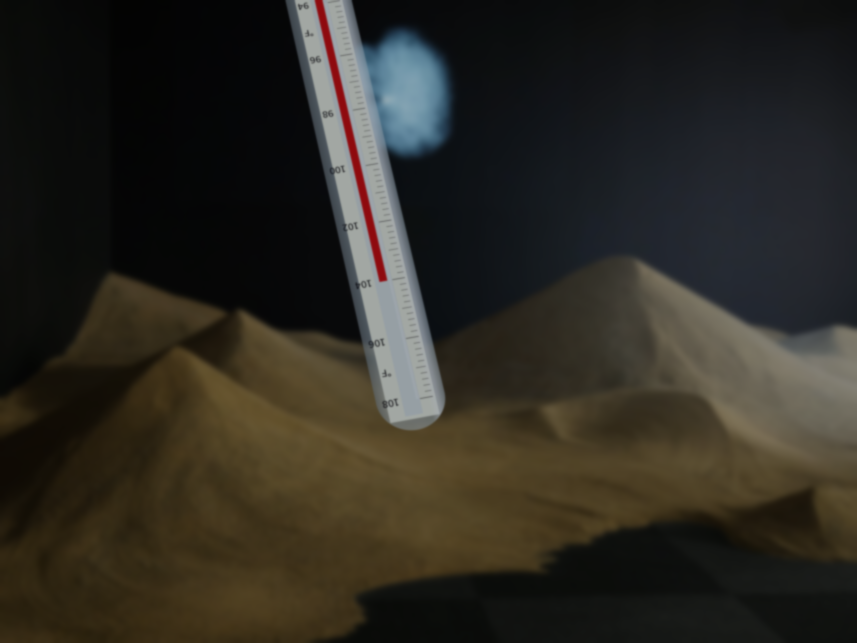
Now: 104,°F
